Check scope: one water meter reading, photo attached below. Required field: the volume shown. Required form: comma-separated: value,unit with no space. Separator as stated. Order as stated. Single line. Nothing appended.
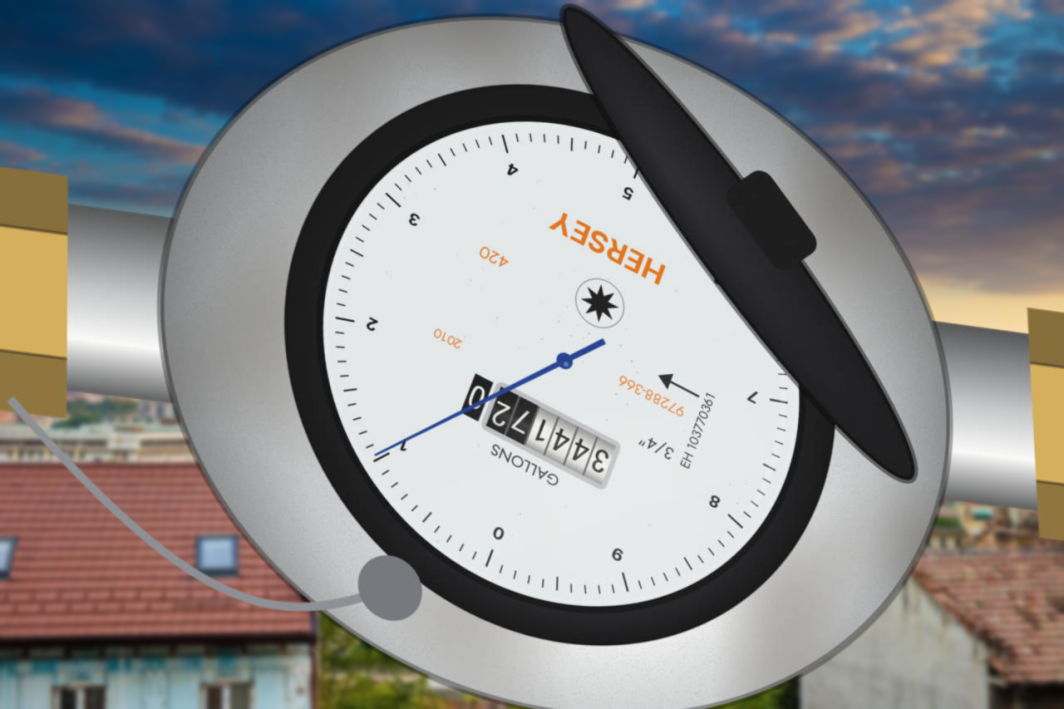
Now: 3441721.0,gal
